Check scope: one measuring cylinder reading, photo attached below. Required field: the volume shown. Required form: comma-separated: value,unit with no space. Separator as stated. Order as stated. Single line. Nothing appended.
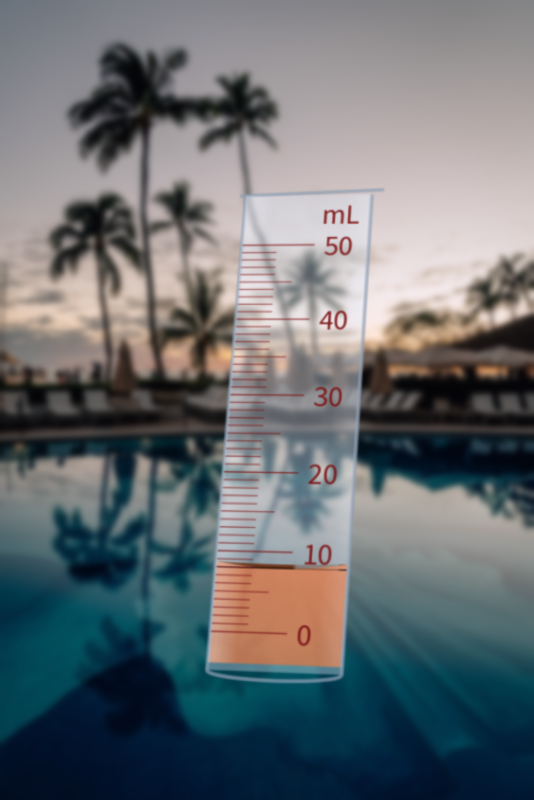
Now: 8,mL
